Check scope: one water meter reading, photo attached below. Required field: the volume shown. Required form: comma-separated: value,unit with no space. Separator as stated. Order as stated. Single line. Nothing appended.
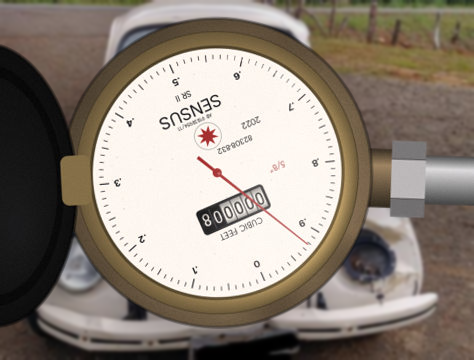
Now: 7.92,ft³
